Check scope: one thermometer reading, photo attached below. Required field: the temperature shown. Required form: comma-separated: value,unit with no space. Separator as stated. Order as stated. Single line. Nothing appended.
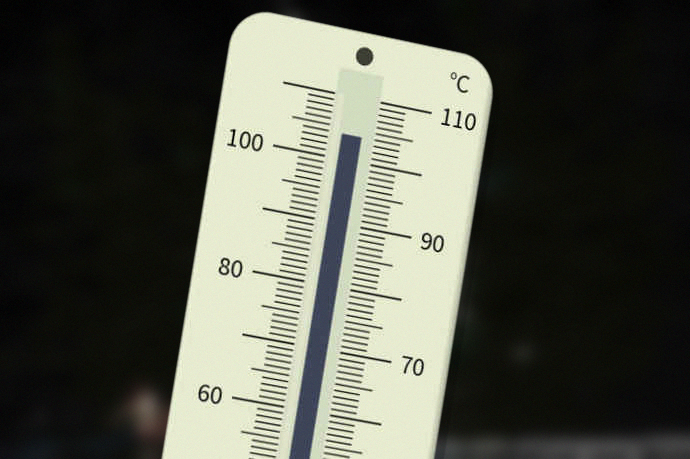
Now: 104,°C
